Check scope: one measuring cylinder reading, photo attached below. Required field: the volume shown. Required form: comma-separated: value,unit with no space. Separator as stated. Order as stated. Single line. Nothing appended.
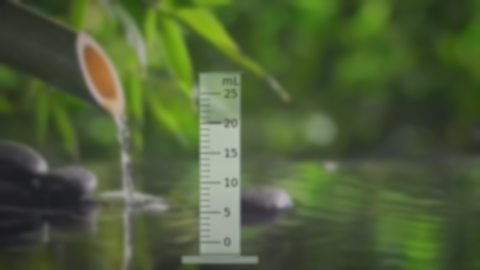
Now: 20,mL
